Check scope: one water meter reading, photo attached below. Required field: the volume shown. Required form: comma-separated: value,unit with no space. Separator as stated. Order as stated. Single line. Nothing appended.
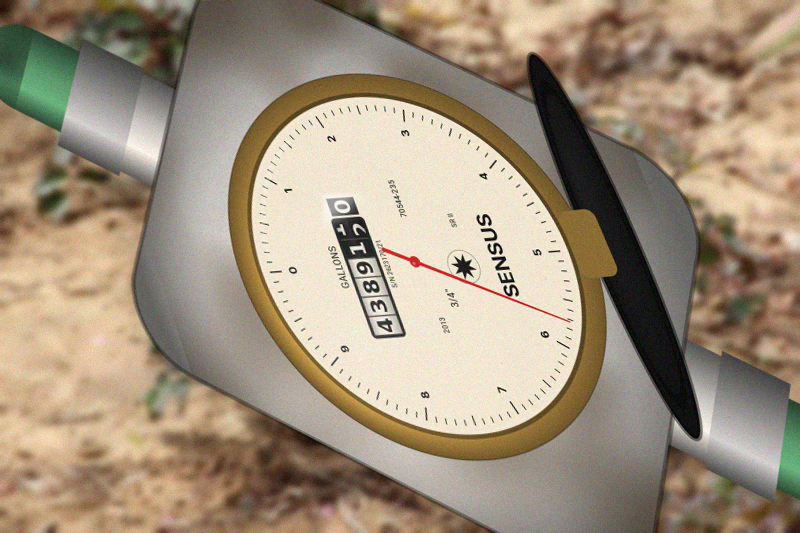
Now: 4389115.7,gal
